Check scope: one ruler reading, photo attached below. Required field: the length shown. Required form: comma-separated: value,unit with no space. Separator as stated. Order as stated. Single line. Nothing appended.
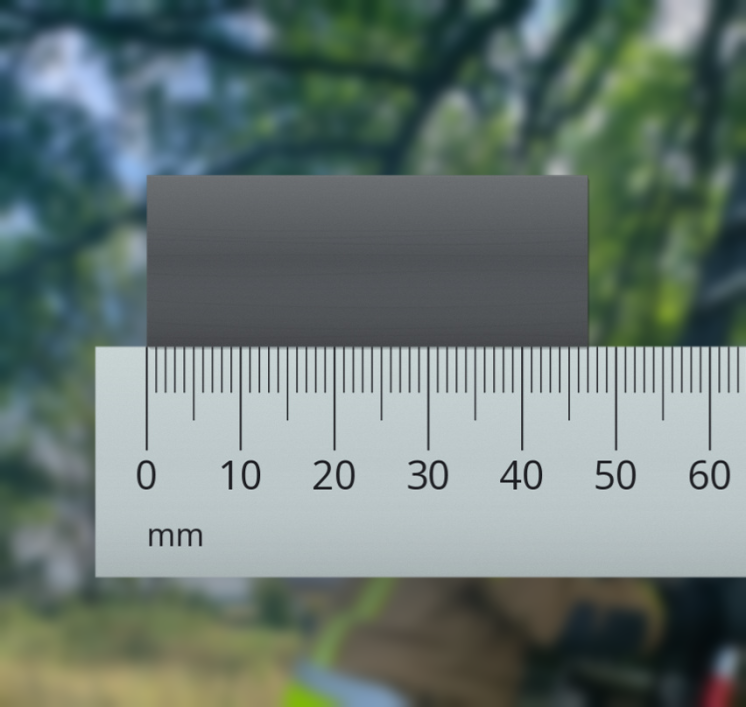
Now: 47,mm
